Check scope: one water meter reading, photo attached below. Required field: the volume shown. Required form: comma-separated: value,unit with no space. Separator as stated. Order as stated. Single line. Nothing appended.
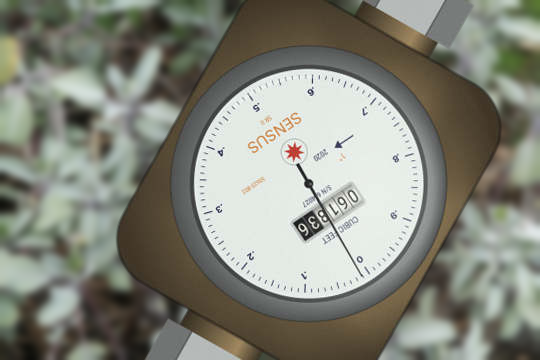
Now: 61836.01,ft³
